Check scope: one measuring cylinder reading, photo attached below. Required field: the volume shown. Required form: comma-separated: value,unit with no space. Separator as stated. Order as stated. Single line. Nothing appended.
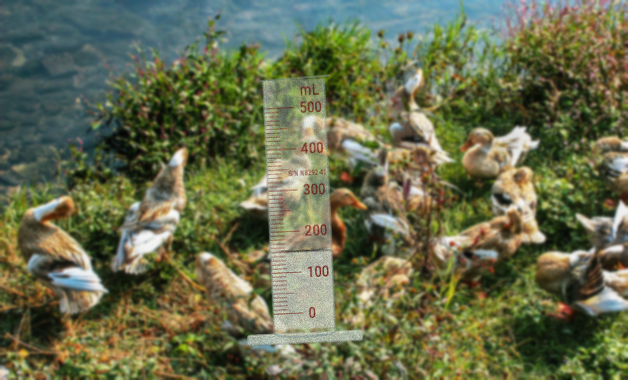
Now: 150,mL
